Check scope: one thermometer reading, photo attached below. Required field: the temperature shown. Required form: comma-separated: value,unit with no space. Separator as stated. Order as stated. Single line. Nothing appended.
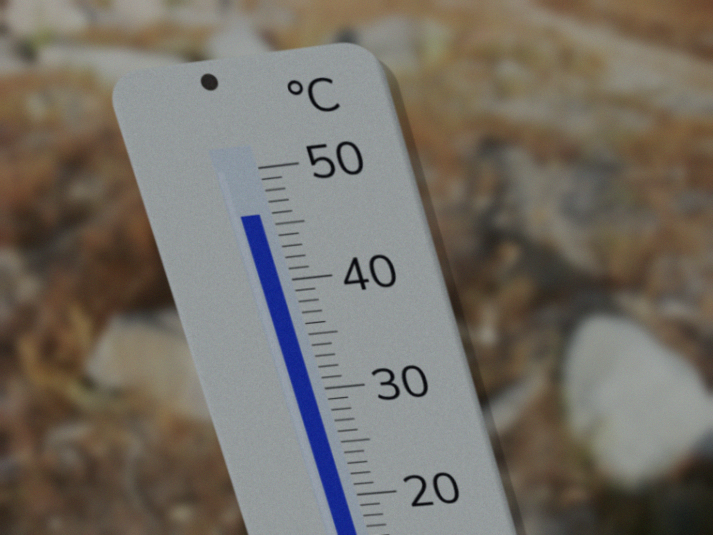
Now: 46,°C
